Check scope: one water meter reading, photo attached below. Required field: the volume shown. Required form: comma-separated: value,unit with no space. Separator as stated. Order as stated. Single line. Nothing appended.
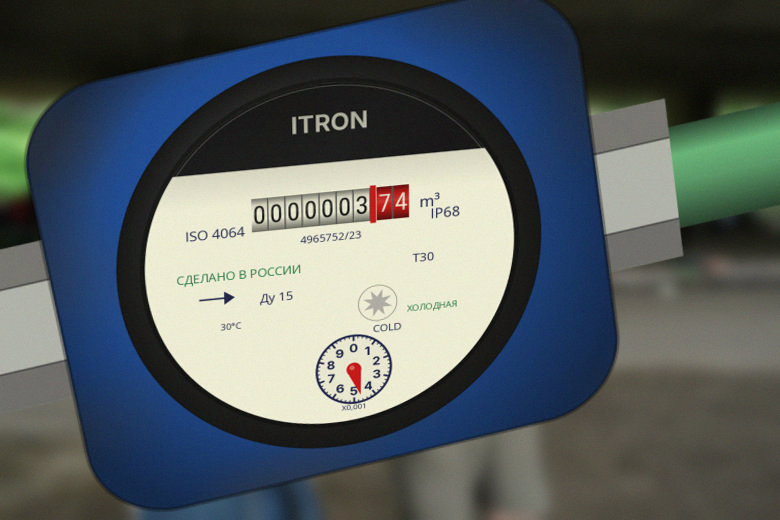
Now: 3.744,m³
